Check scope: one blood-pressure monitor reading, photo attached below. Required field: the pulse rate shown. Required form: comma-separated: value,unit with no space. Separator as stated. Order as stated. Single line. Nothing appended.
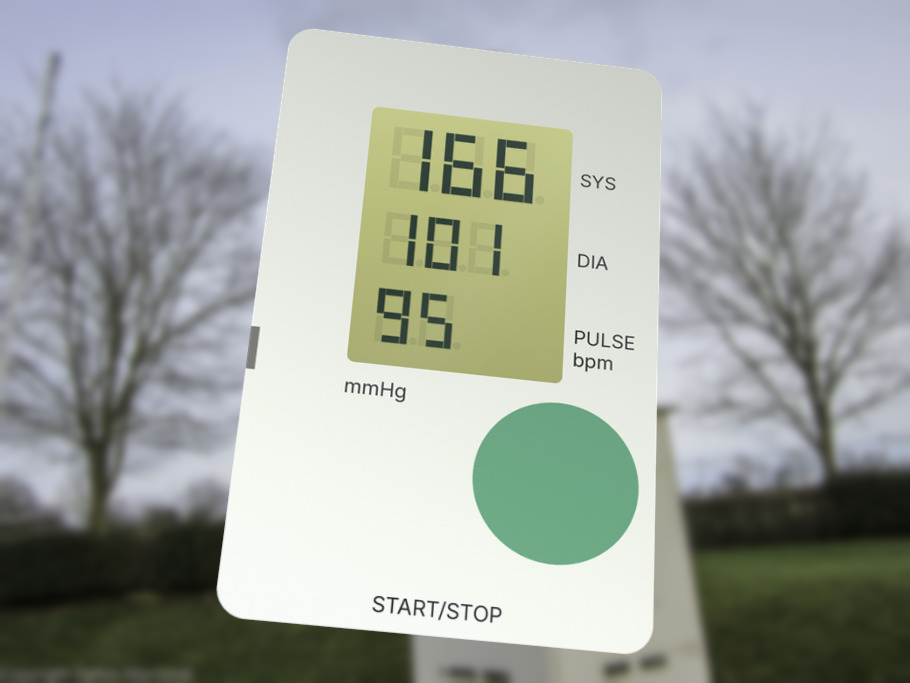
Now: 95,bpm
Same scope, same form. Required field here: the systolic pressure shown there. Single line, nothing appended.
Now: 166,mmHg
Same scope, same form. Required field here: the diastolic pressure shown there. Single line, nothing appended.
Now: 101,mmHg
